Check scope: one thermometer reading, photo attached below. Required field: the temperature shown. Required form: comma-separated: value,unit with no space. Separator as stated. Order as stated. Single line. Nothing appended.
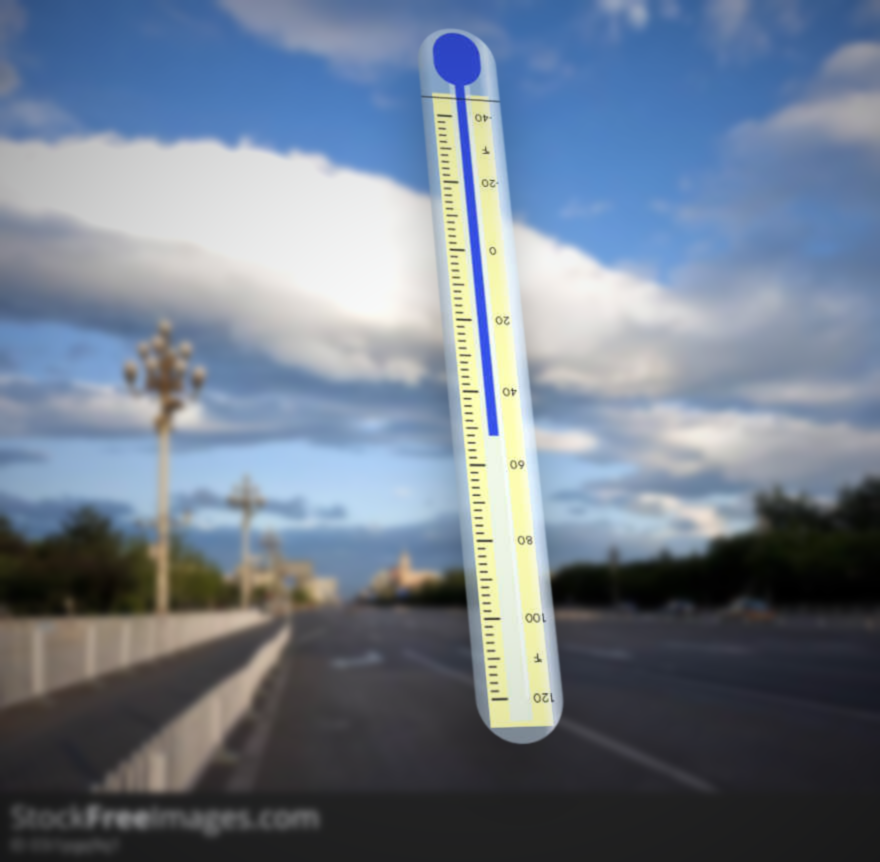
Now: 52,°F
